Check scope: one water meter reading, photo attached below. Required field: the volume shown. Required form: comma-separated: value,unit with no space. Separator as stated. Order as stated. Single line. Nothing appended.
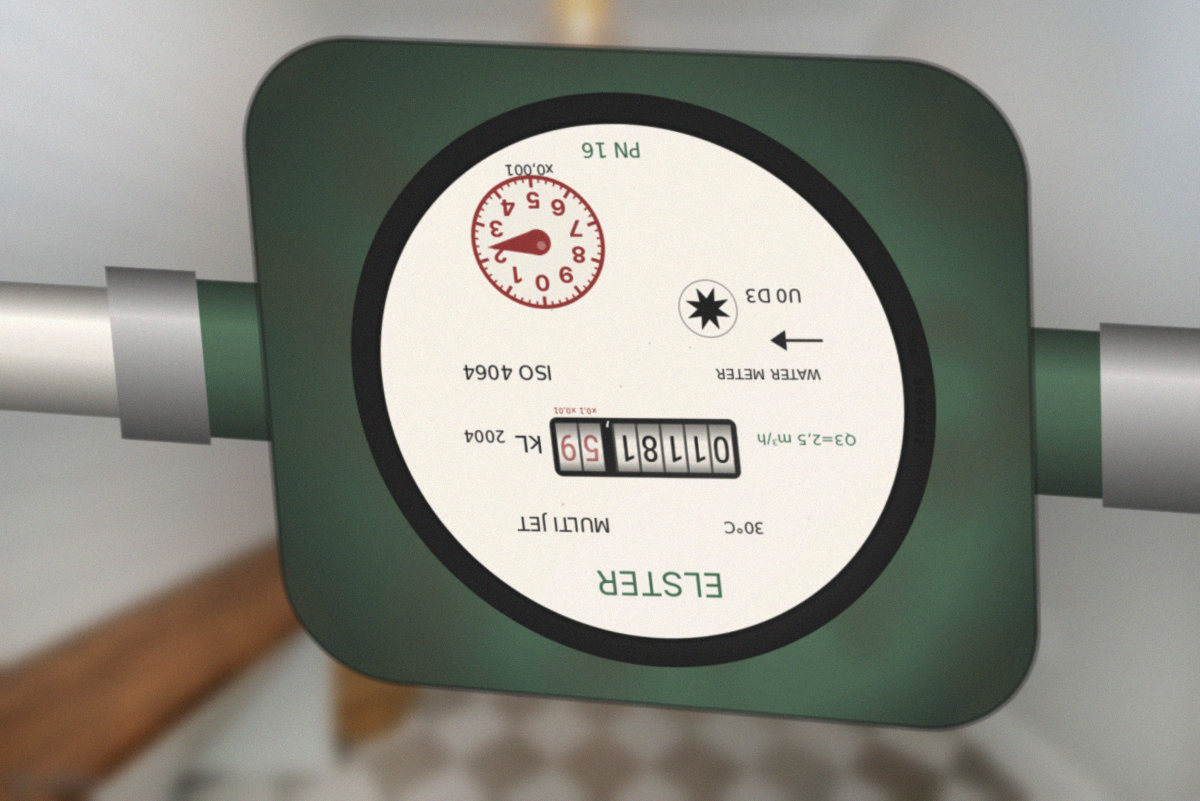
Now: 1181.592,kL
